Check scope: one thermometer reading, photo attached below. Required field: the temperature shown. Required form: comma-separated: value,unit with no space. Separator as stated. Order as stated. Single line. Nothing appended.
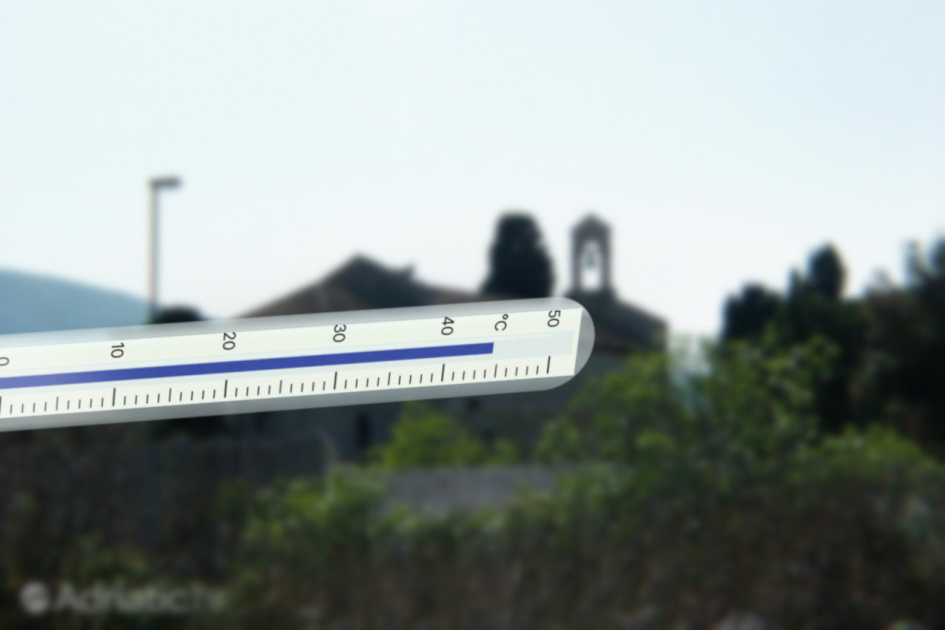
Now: 44.5,°C
